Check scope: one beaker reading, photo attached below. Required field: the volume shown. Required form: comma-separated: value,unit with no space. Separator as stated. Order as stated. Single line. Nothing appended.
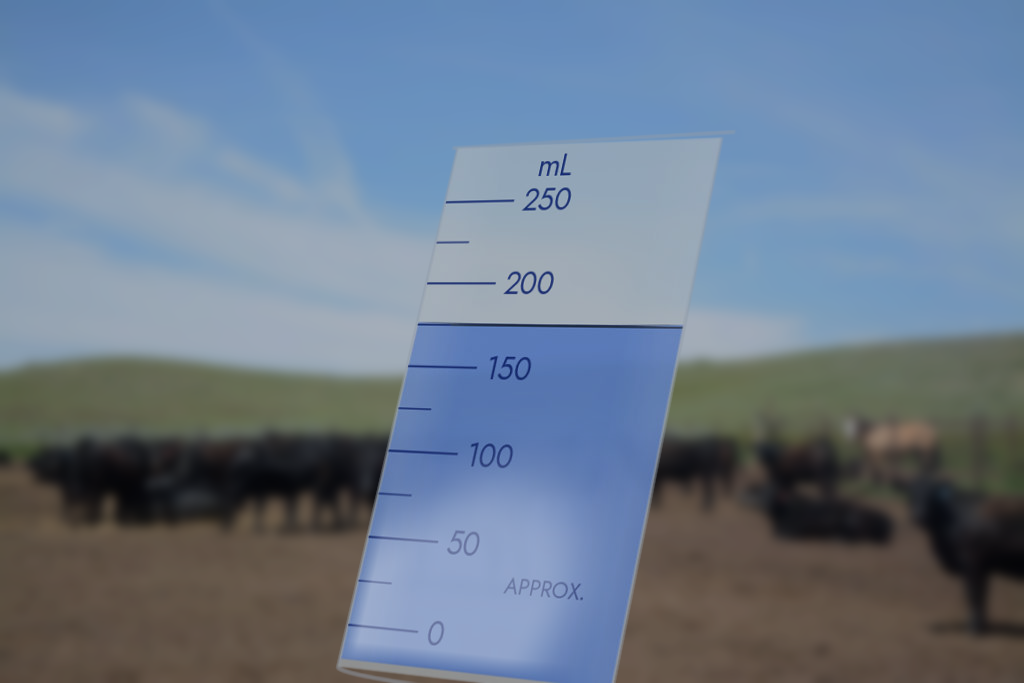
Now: 175,mL
